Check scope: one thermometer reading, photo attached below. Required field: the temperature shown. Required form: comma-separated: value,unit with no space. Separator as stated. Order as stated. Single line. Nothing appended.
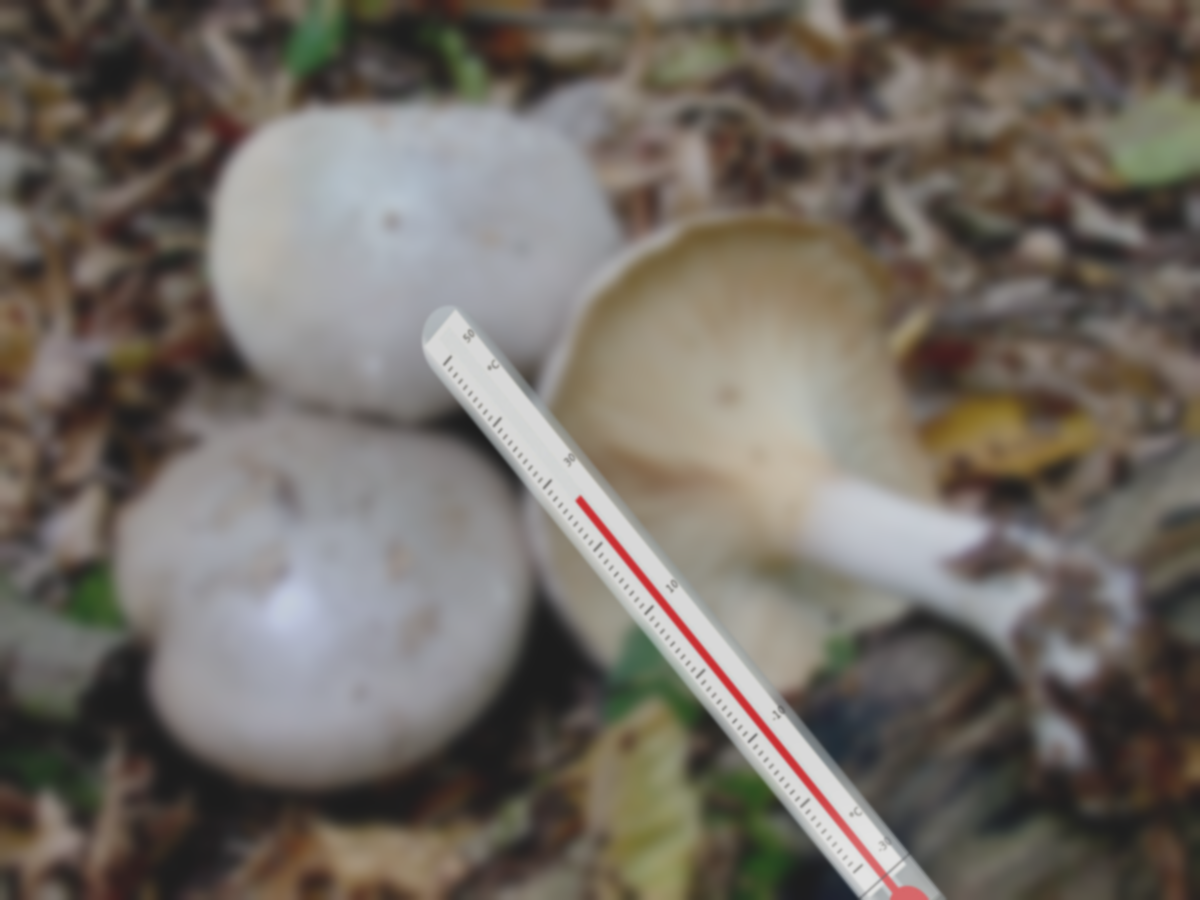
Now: 26,°C
